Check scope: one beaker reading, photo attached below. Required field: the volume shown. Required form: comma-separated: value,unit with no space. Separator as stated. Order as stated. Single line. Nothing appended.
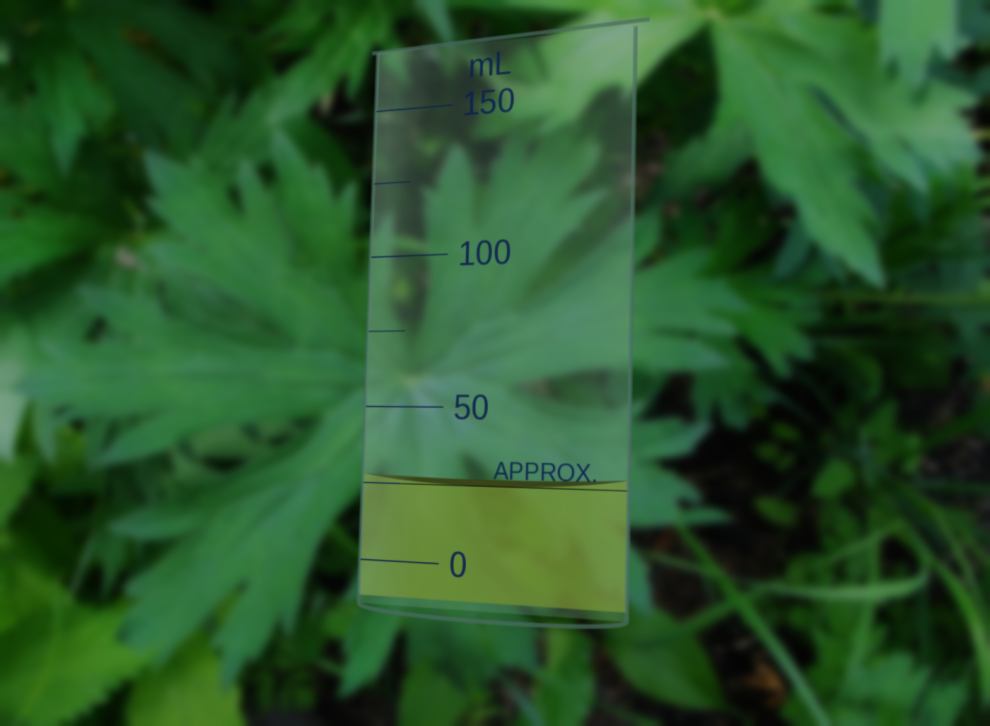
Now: 25,mL
